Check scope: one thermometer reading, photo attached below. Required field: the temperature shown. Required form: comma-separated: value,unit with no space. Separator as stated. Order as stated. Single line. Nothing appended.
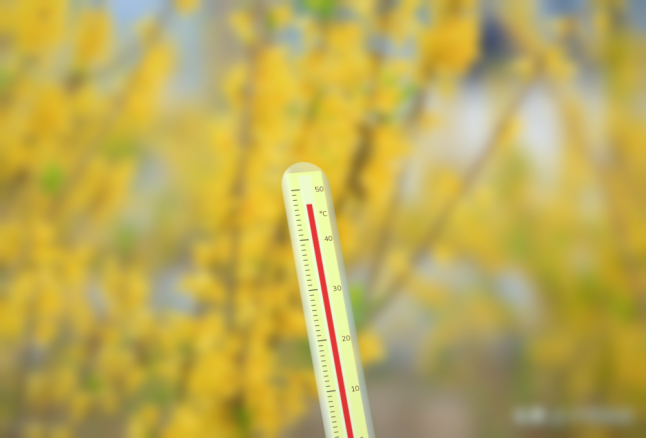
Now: 47,°C
